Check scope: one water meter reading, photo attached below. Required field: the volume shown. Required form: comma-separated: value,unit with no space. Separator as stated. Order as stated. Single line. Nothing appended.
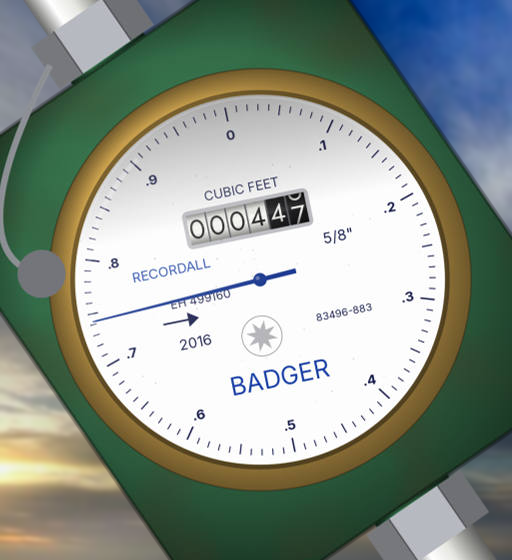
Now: 446.74,ft³
